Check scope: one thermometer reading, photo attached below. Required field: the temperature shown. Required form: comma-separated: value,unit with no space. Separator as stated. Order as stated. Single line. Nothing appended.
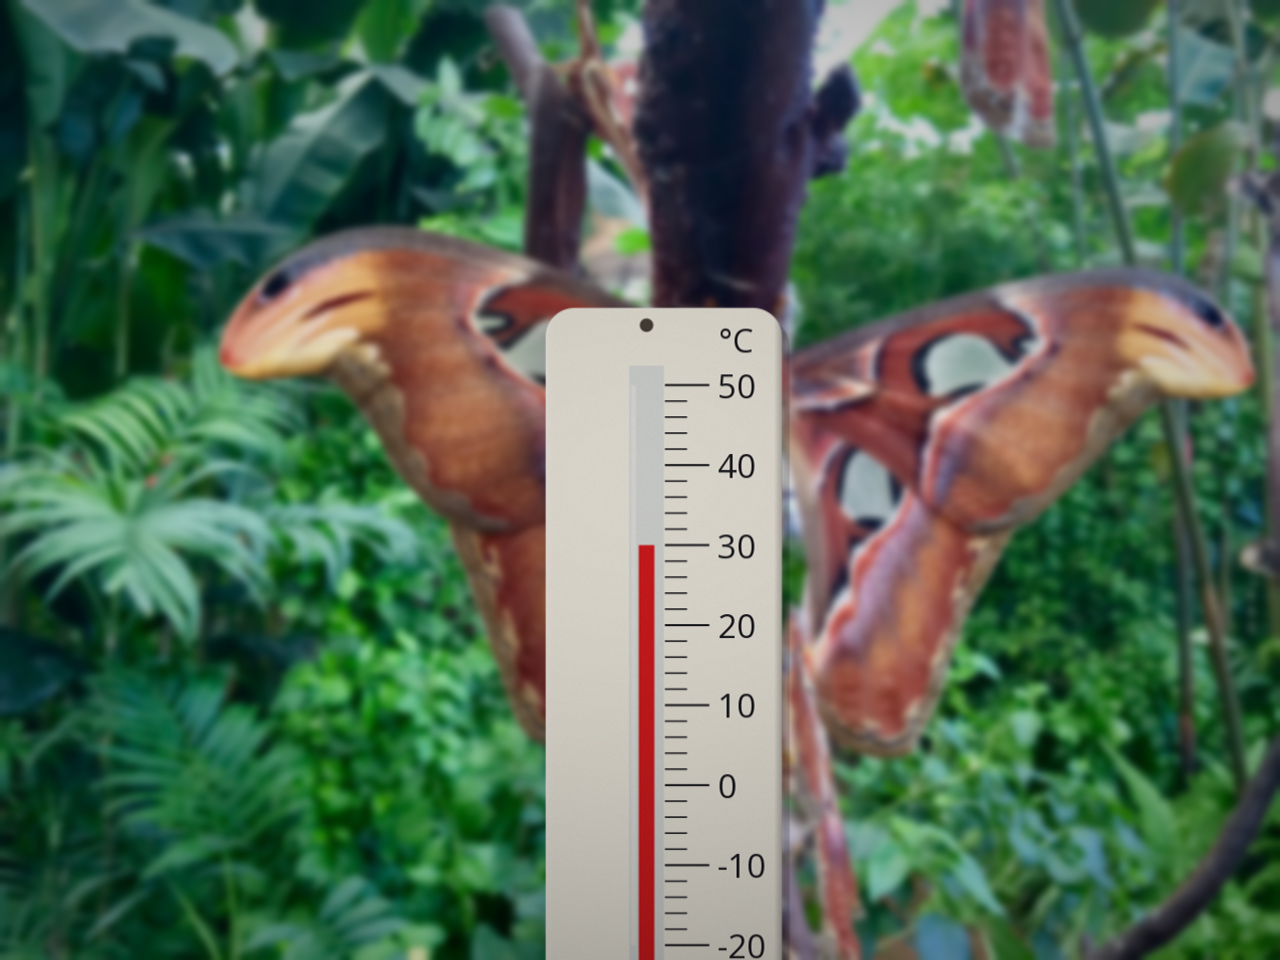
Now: 30,°C
